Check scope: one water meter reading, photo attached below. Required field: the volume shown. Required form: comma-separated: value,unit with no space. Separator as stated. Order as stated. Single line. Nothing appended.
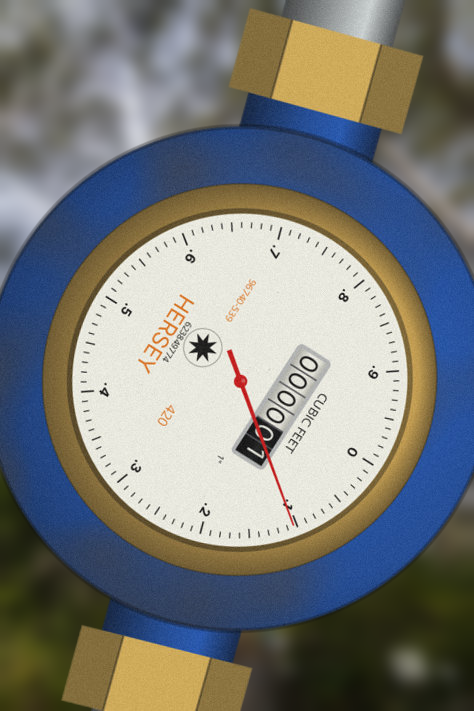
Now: 1.10,ft³
